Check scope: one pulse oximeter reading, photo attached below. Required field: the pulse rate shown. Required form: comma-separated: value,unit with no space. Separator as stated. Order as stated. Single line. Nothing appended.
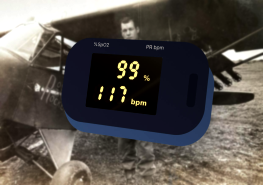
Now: 117,bpm
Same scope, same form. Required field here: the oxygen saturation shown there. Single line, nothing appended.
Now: 99,%
